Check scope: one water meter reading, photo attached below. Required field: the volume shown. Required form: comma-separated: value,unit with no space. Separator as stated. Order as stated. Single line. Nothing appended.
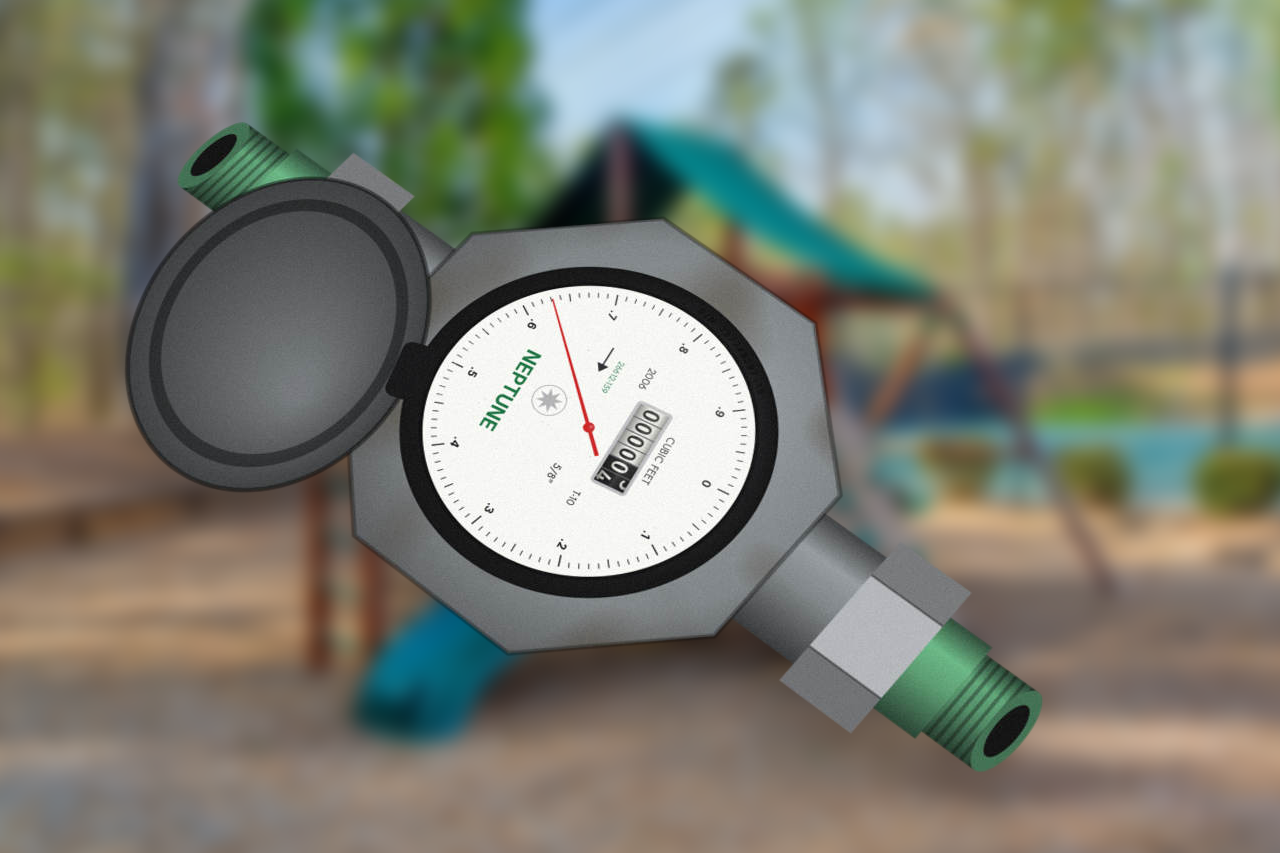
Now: 3.63,ft³
